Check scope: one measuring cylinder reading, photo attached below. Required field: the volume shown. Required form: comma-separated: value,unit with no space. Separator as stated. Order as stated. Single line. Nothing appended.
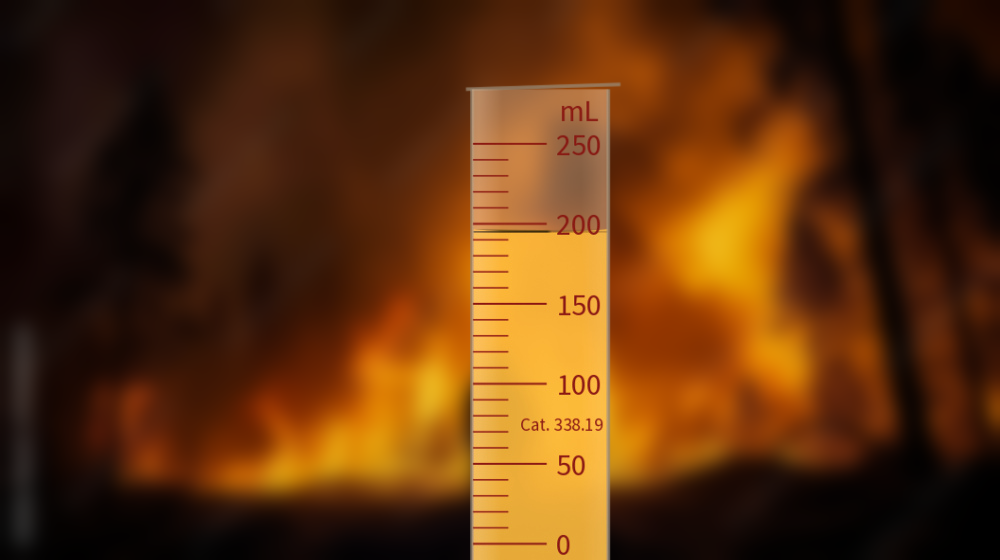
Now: 195,mL
